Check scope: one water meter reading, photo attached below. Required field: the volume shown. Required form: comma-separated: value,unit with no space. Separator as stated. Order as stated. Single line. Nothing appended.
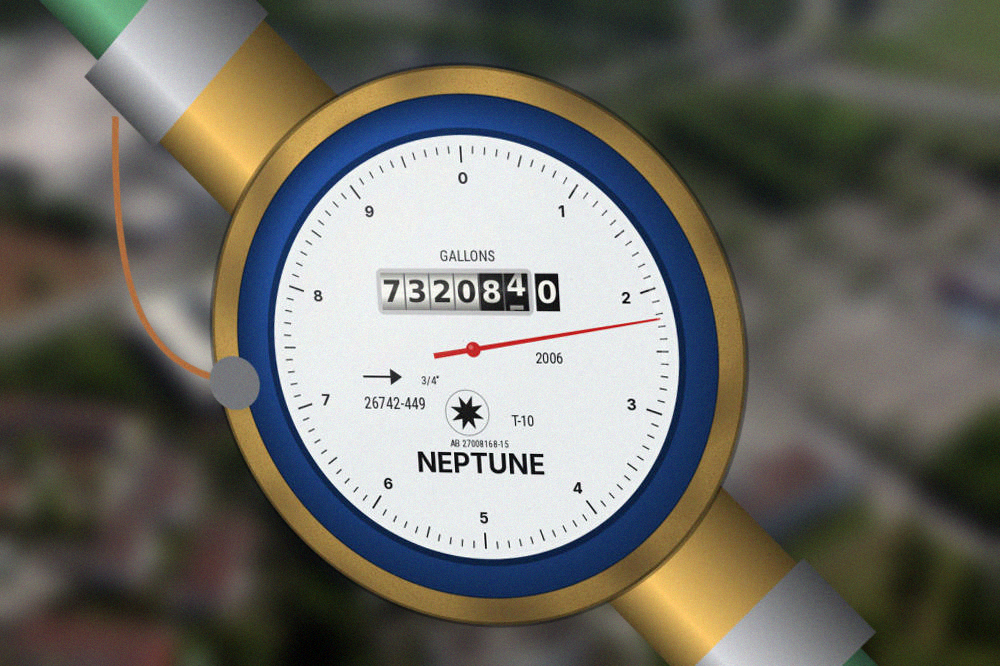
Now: 7320842.2,gal
